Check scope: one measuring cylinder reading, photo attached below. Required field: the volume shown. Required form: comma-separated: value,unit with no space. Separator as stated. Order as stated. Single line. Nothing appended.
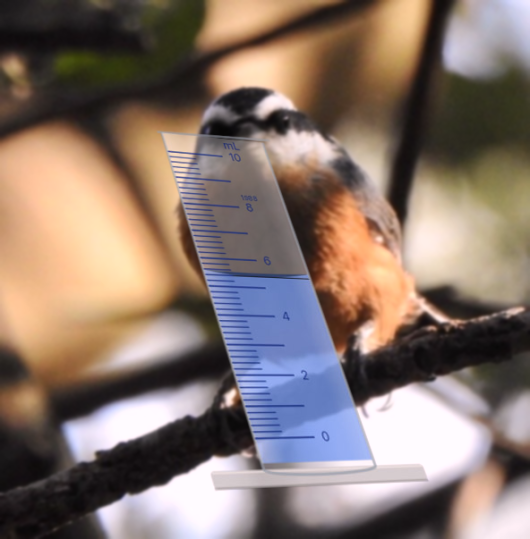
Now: 5.4,mL
